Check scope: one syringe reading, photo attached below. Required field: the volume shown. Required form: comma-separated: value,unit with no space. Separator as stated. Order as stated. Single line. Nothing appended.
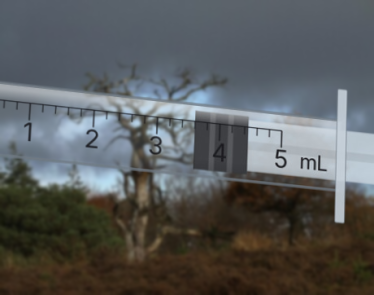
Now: 3.6,mL
